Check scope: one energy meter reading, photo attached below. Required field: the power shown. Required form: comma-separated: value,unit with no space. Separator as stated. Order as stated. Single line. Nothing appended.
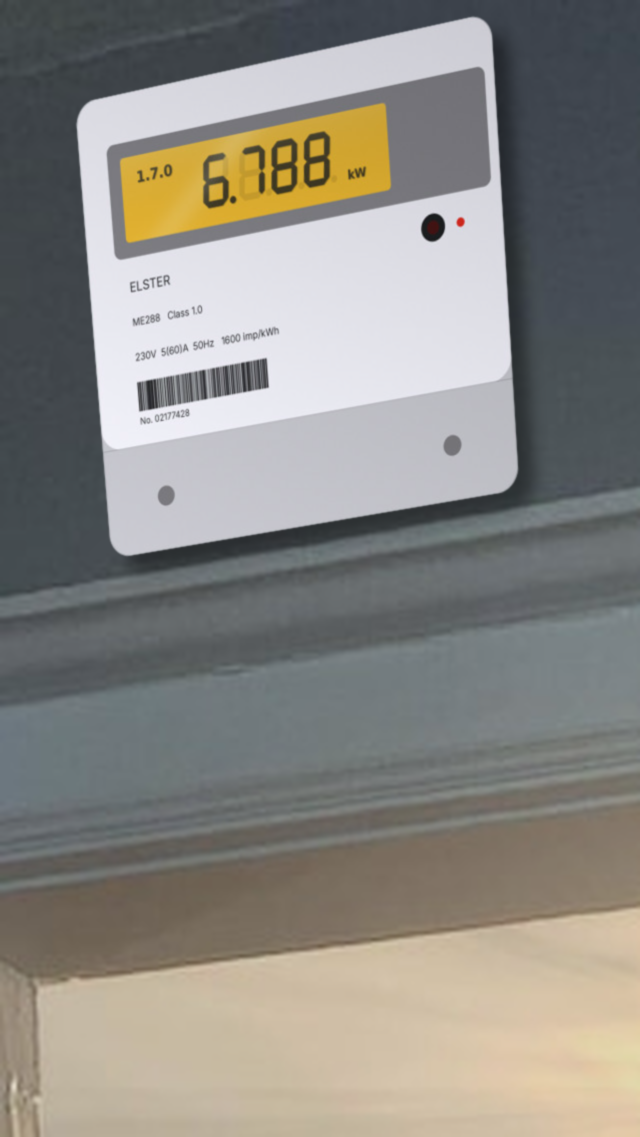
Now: 6.788,kW
